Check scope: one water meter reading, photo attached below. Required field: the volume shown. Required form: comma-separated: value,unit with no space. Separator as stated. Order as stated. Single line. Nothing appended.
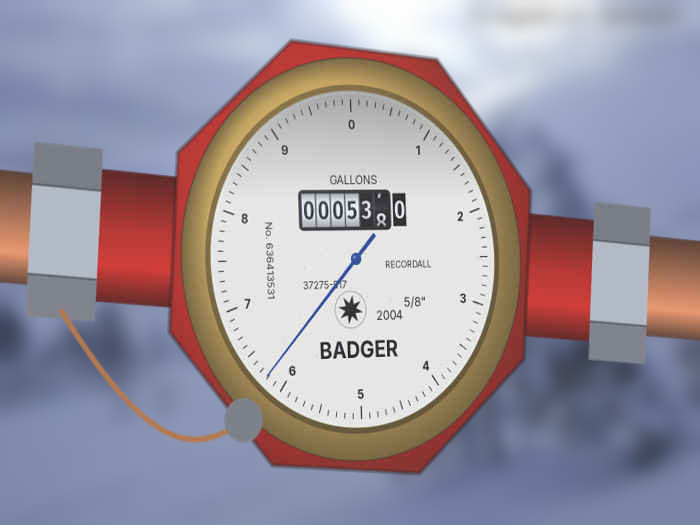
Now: 5376.2,gal
